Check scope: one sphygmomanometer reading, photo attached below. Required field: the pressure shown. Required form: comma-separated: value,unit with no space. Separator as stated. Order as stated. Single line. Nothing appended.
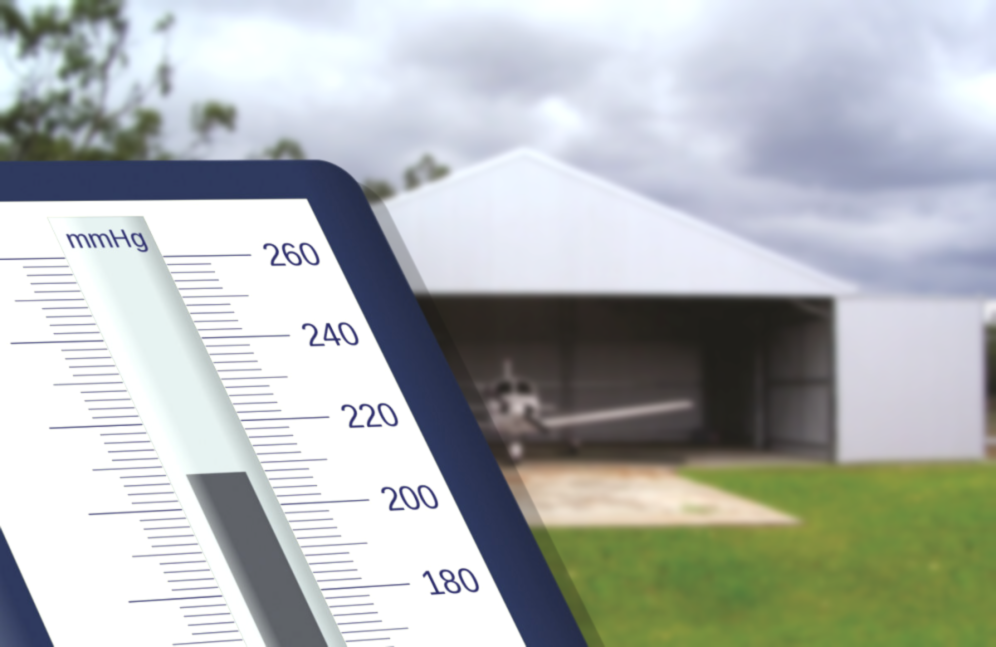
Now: 208,mmHg
